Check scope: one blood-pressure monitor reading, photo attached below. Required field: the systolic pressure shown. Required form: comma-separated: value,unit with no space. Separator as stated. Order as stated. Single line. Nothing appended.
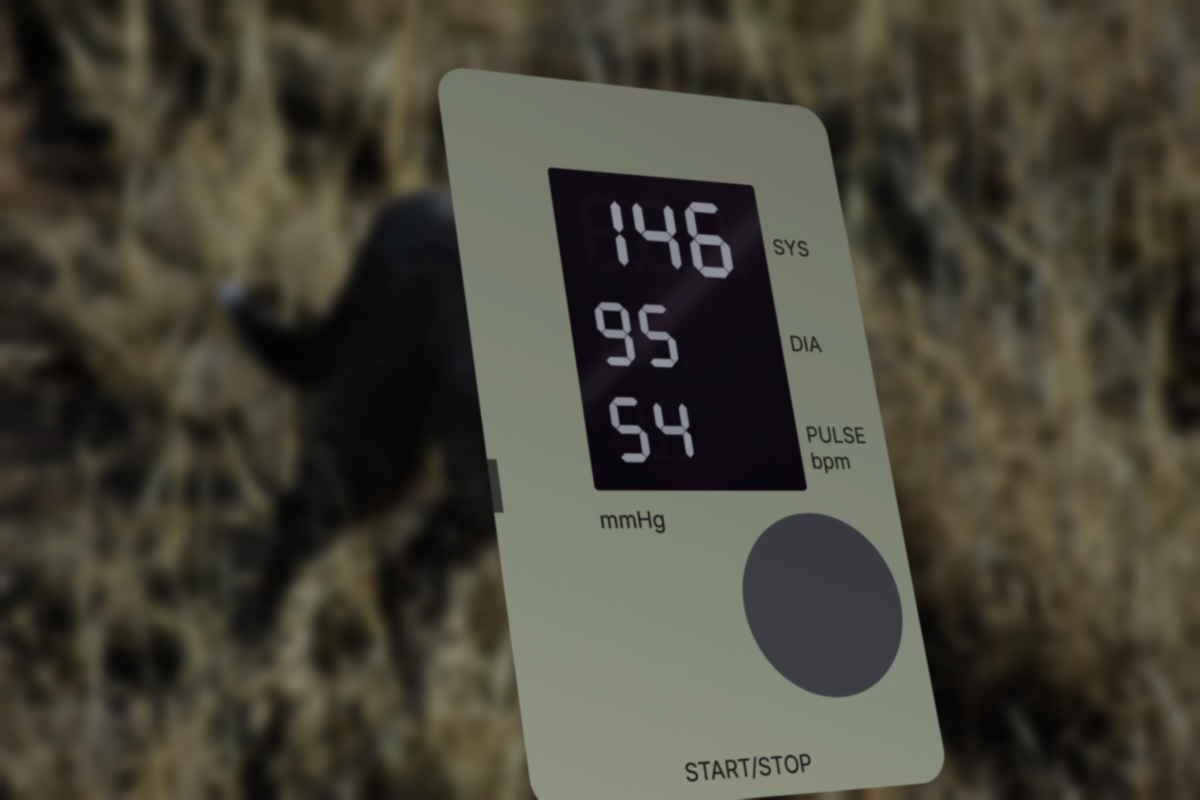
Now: 146,mmHg
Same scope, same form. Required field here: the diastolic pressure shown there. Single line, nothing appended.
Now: 95,mmHg
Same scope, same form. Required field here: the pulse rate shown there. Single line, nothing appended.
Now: 54,bpm
